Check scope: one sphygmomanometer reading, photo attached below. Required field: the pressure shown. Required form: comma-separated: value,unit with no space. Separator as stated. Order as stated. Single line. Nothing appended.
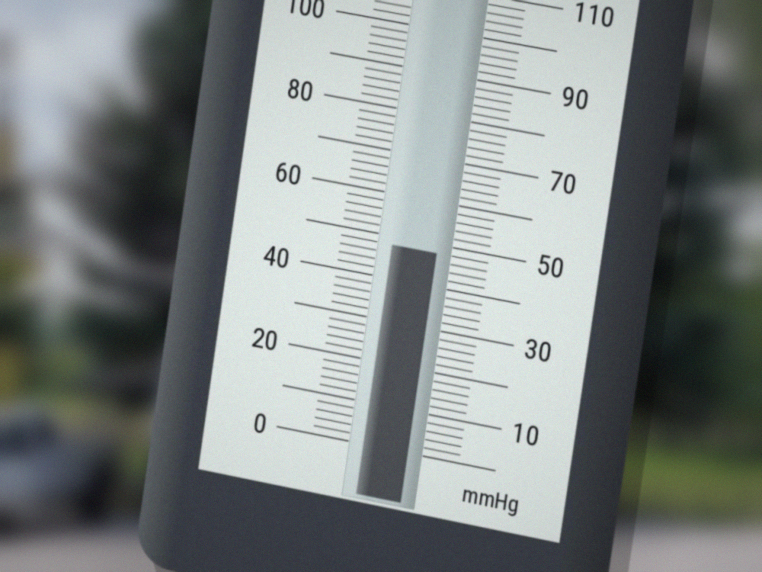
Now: 48,mmHg
